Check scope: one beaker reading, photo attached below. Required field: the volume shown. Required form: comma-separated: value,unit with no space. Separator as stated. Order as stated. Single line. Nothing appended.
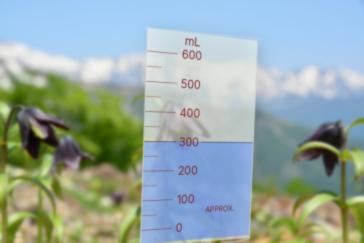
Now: 300,mL
